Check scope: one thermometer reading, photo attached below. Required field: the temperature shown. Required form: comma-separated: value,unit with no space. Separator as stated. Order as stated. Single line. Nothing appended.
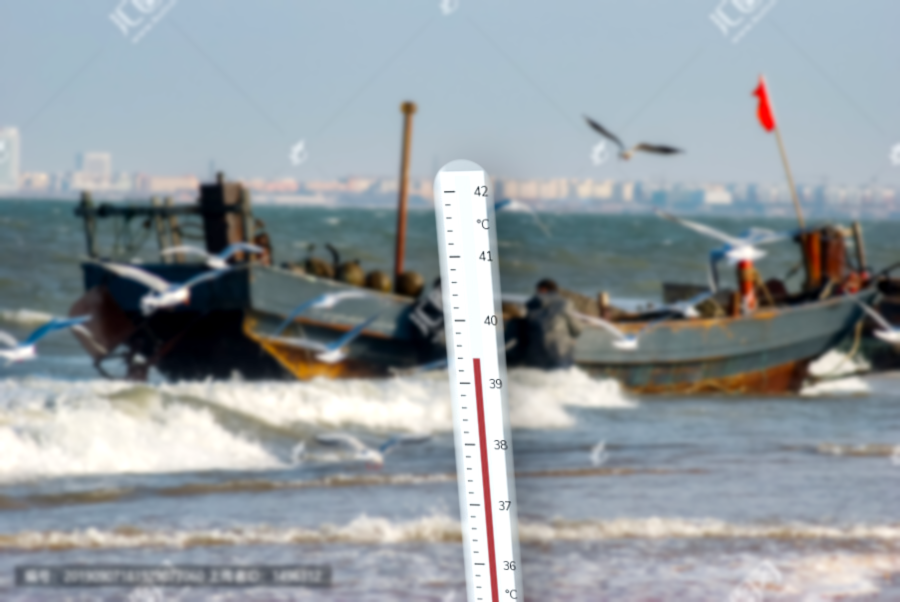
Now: 39.4,°C
